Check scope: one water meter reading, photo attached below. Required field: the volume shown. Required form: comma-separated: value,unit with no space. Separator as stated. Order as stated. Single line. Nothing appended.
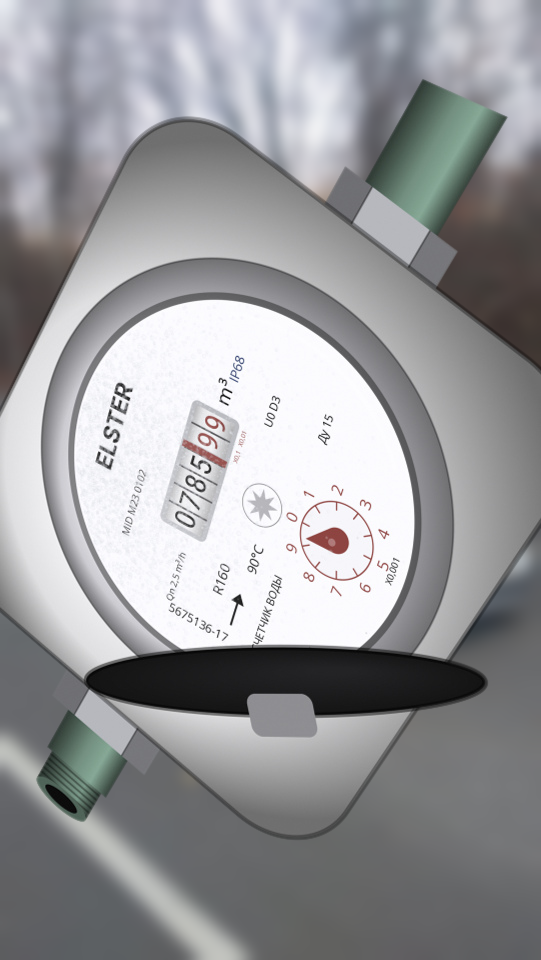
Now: 785.989,m³
